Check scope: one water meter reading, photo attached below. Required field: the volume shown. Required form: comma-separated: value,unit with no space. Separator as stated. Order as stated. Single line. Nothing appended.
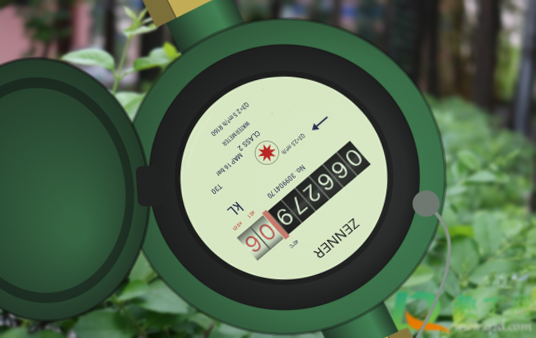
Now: 66279.06,kL
